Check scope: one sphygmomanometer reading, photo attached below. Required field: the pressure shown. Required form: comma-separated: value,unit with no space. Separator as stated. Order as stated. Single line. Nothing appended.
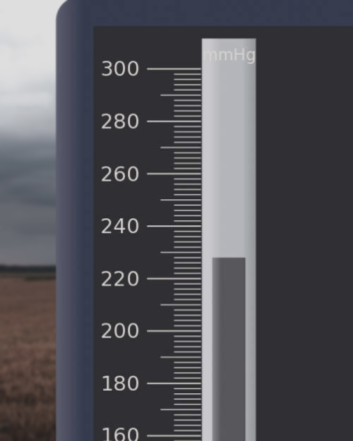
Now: 228,mmHg
